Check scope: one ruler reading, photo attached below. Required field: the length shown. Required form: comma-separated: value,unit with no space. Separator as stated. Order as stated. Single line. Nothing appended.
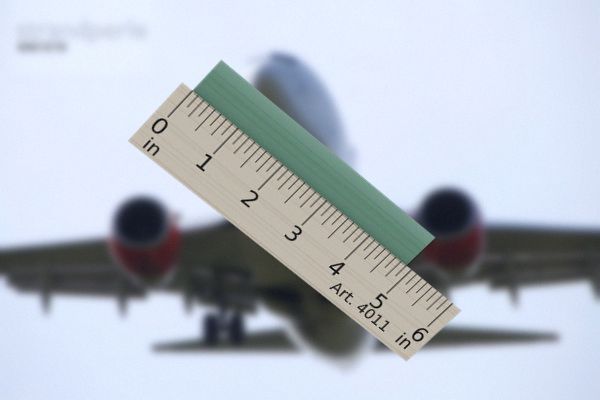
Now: 4.875,in
